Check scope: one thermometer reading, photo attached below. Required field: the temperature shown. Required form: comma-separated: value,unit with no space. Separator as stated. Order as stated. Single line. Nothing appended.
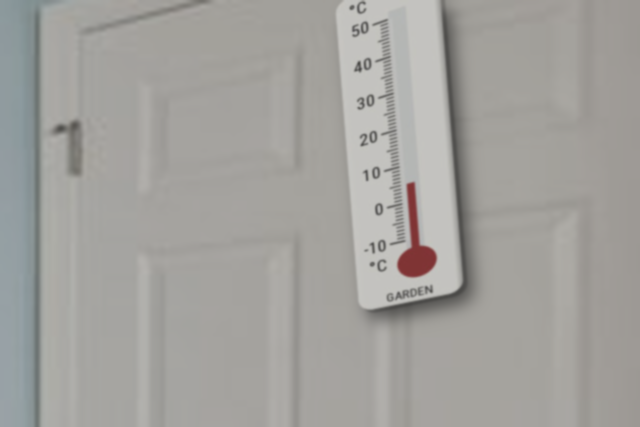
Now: 5,°C
